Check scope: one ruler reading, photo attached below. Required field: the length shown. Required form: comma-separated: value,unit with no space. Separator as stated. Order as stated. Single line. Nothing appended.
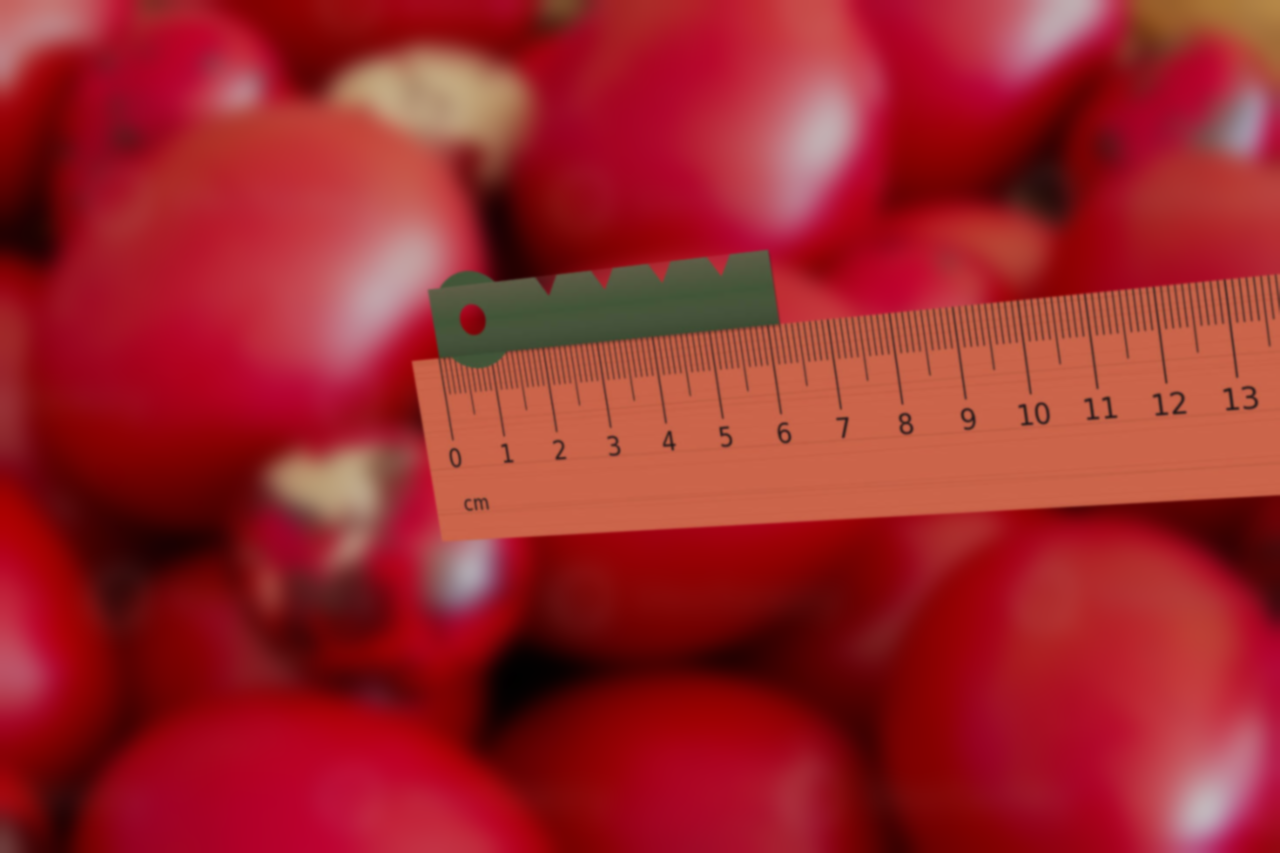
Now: 6.2,cm
